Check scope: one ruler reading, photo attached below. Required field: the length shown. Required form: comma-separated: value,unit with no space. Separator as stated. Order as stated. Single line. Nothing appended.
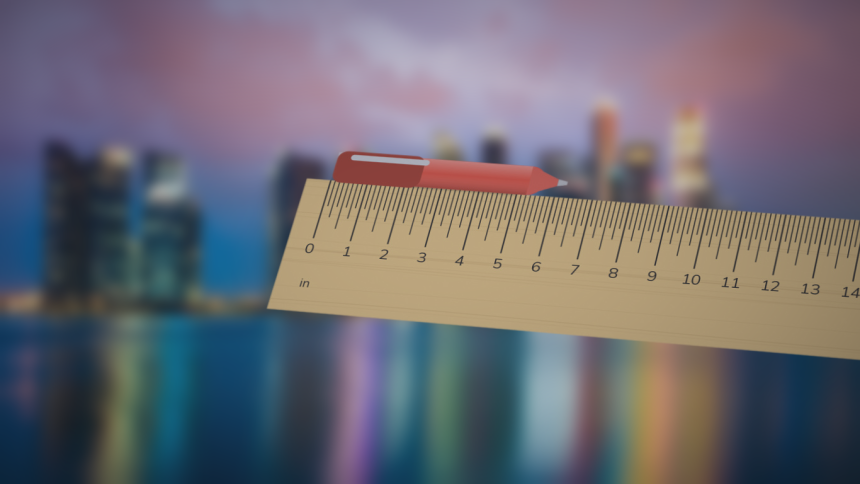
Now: 6.25,in
